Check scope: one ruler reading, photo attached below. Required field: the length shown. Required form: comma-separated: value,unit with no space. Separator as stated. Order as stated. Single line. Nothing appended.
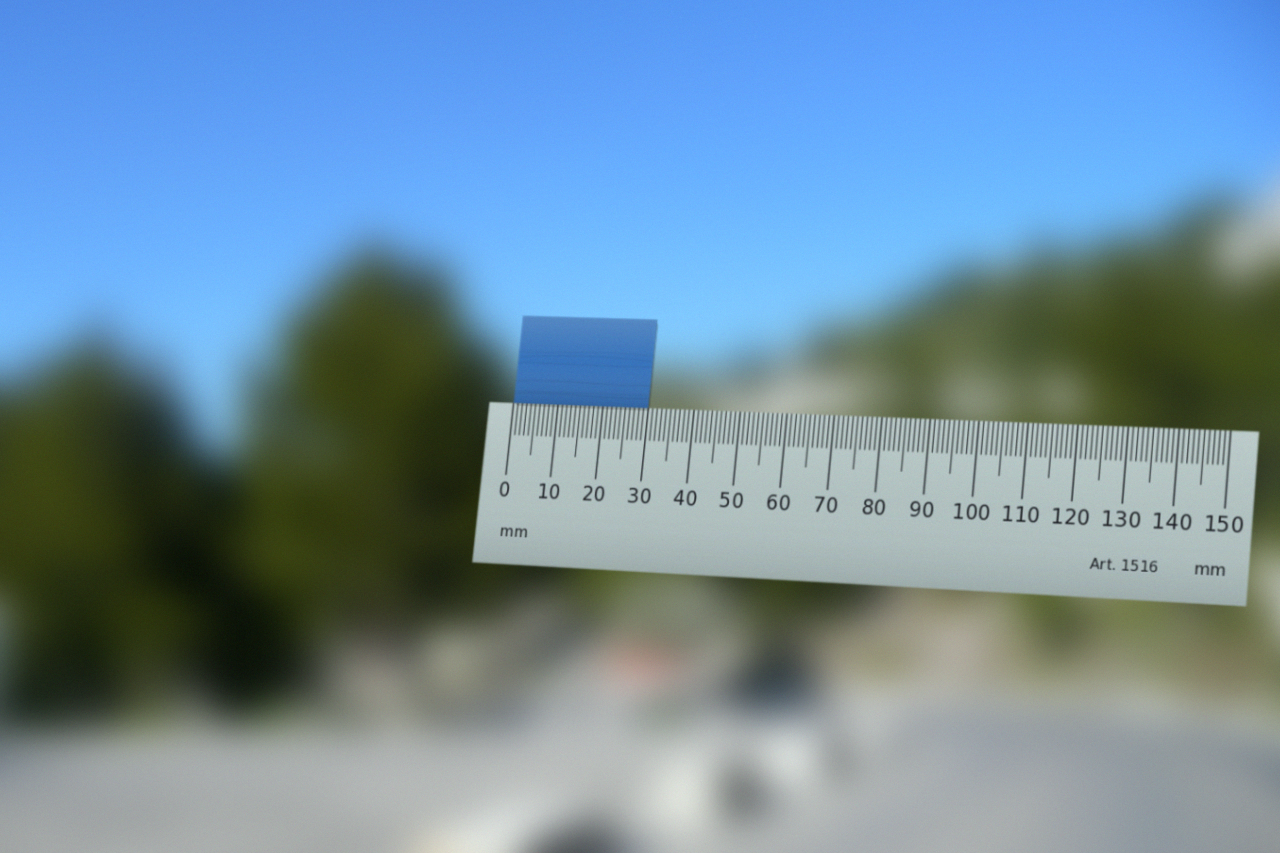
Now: 30,mm
